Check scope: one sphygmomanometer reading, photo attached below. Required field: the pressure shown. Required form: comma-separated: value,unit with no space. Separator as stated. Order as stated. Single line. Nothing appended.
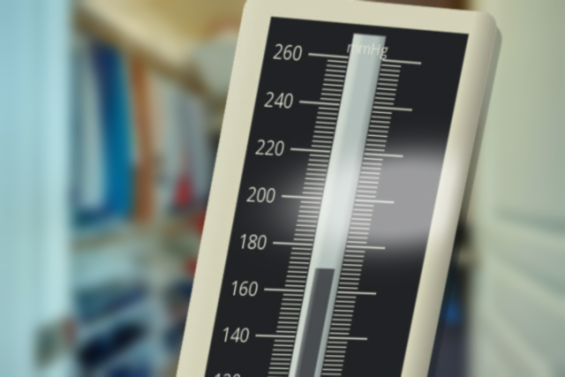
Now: 170,mmHg
